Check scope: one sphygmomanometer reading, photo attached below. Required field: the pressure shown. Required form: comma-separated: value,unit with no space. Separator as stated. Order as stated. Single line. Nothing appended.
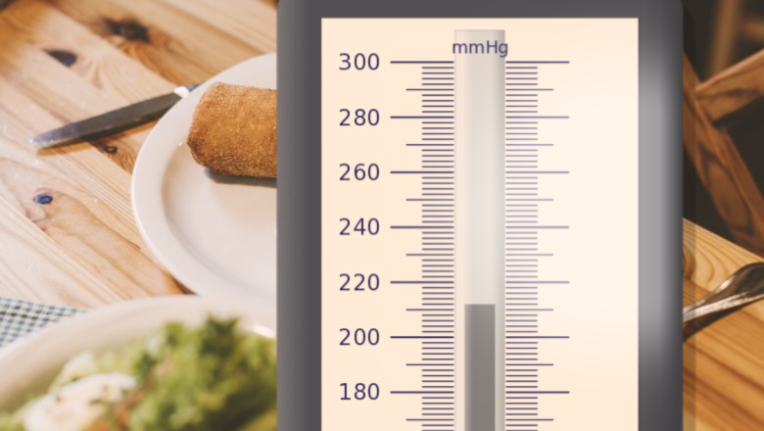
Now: 212,mmHg
